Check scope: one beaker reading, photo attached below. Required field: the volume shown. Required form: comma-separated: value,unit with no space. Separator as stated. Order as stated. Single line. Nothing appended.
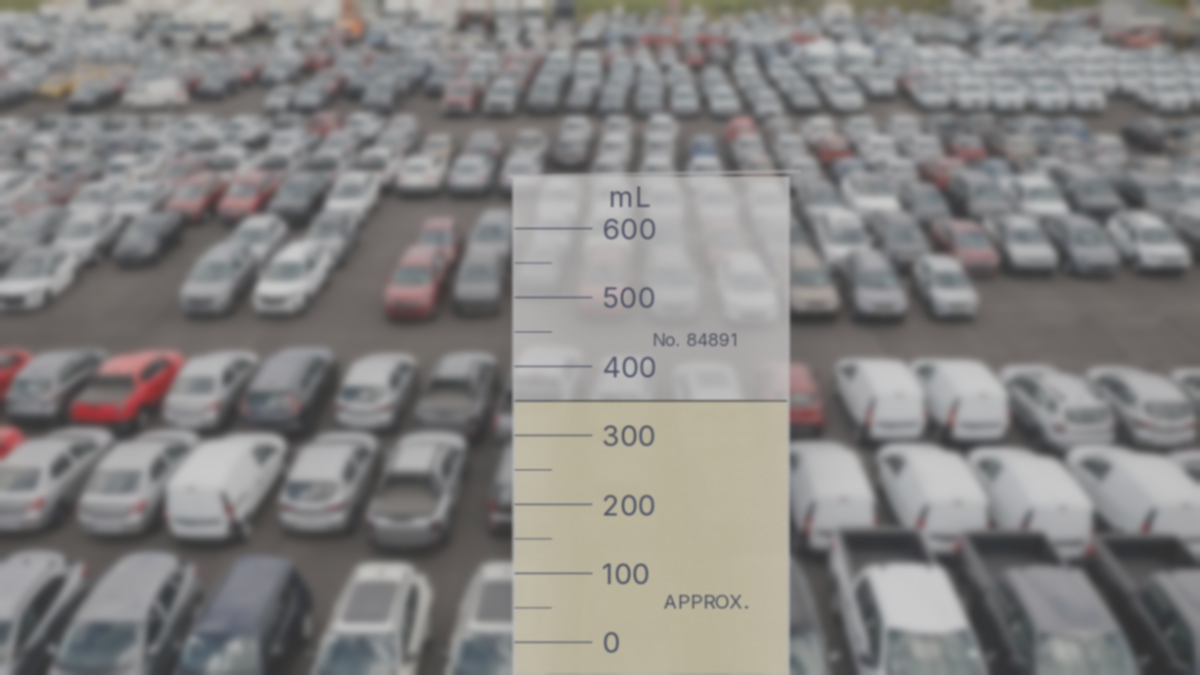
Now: 350,mL
